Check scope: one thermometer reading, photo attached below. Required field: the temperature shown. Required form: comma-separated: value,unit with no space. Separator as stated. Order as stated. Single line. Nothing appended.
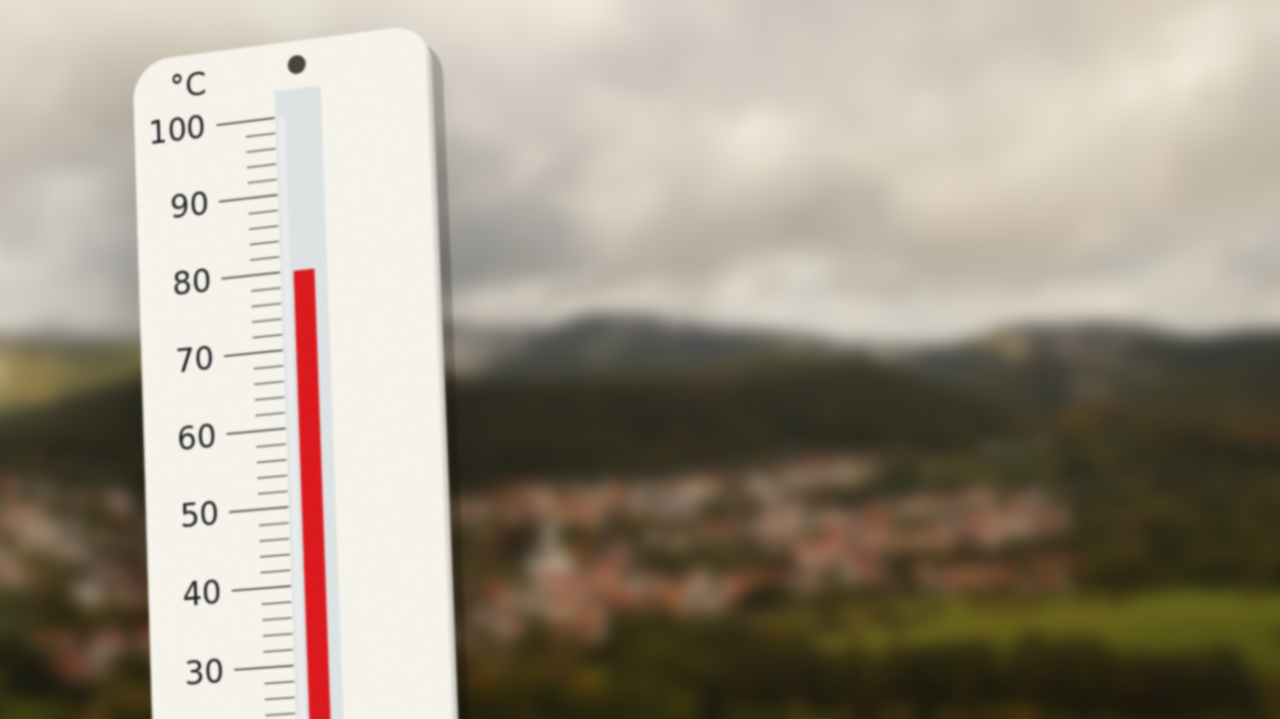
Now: 80,°C
